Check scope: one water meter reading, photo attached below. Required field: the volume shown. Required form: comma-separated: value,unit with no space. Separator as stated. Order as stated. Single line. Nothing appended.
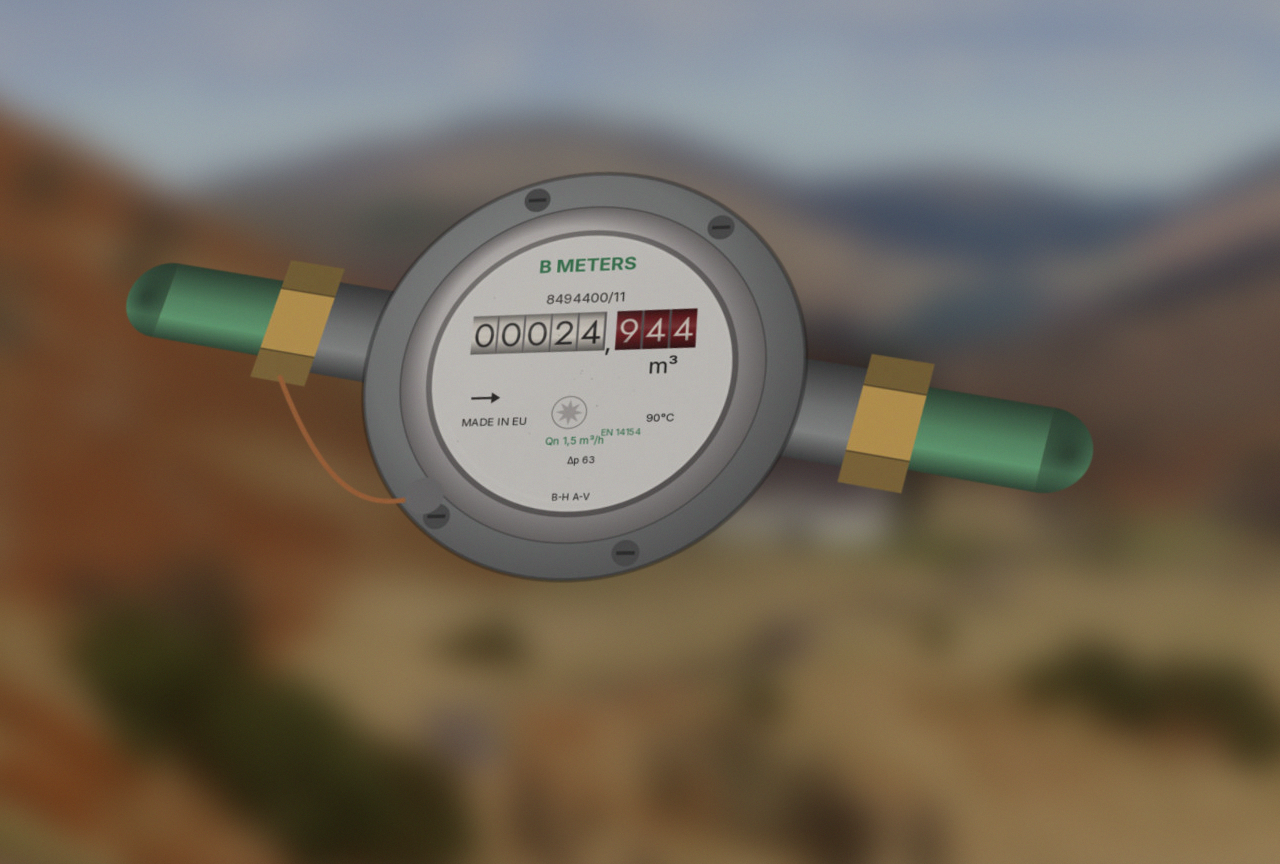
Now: 24.944,m³
